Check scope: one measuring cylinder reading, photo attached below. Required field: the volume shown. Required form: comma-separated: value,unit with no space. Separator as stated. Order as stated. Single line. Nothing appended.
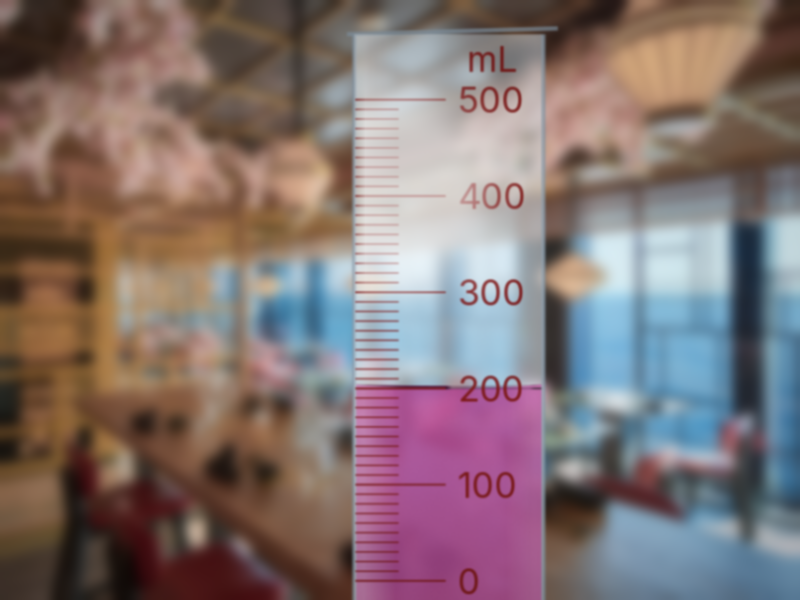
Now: 200,mL
